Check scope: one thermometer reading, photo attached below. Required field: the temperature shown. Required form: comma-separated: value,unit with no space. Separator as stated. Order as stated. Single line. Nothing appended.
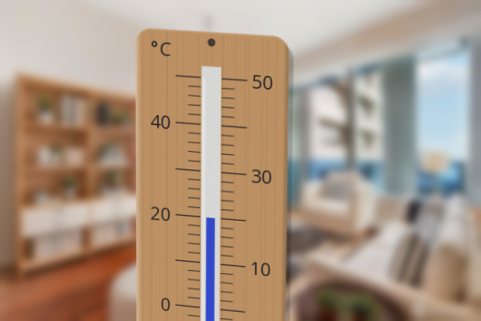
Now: 20,°C
